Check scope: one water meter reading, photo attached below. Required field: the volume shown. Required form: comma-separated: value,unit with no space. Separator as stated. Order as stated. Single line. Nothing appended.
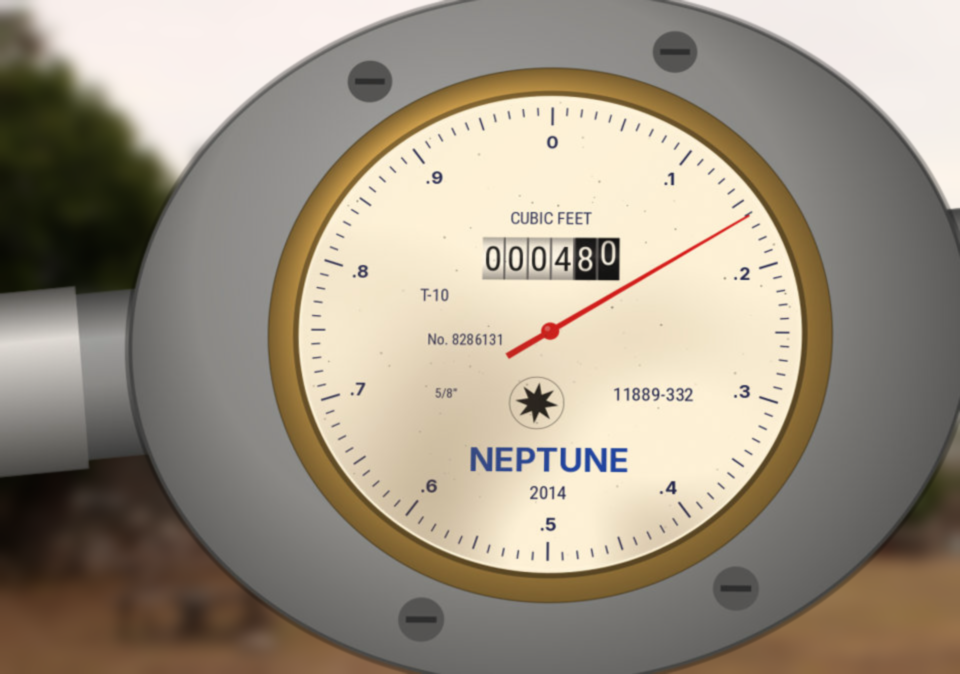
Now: 480.16,ft³
